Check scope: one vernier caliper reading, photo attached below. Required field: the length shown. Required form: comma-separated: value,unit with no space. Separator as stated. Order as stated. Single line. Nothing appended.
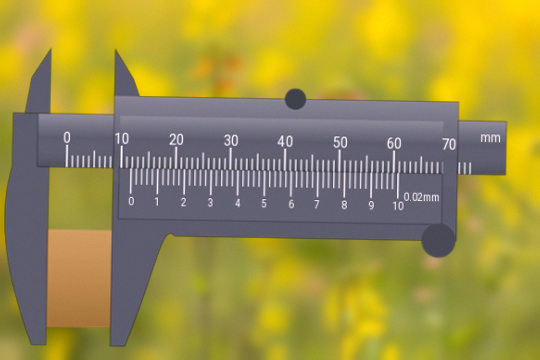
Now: 11.8,mm
